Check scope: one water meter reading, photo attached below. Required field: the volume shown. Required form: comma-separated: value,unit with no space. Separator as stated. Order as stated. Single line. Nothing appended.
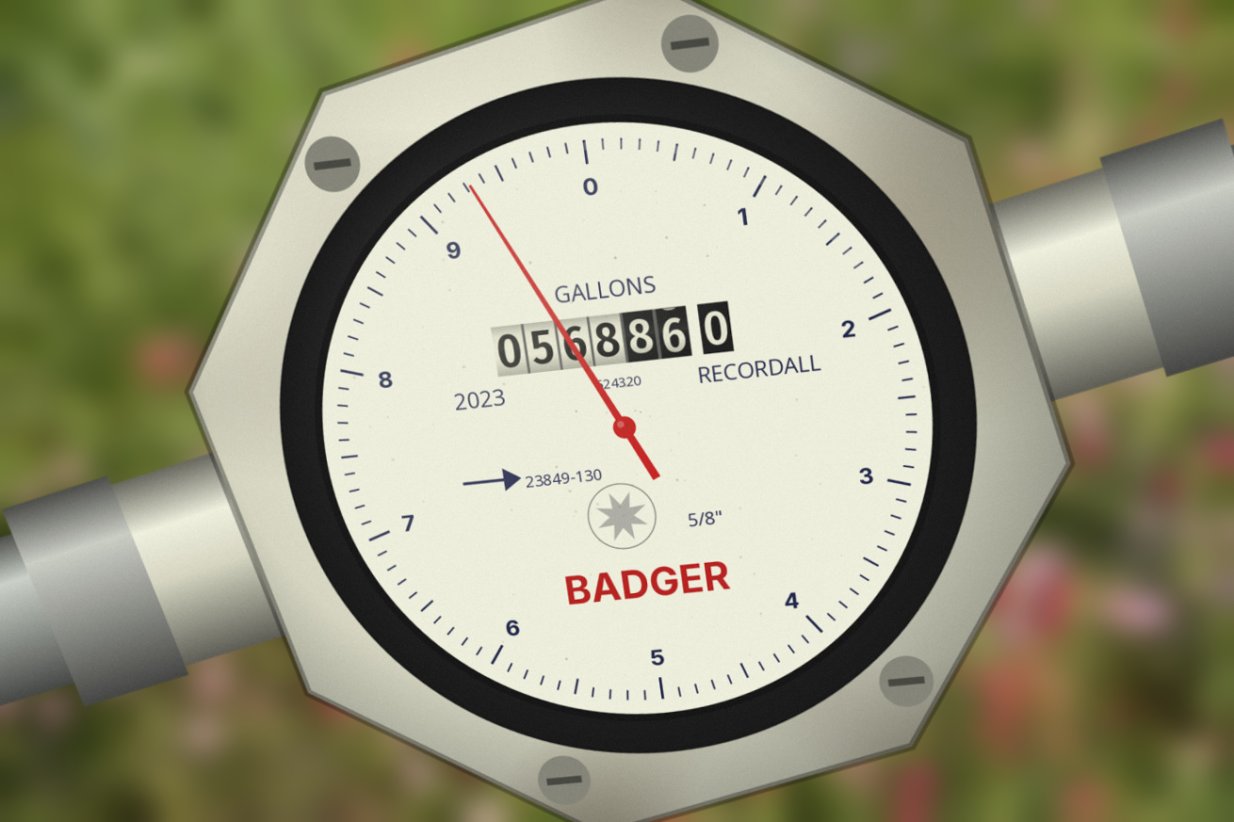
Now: 568859.3,gal
